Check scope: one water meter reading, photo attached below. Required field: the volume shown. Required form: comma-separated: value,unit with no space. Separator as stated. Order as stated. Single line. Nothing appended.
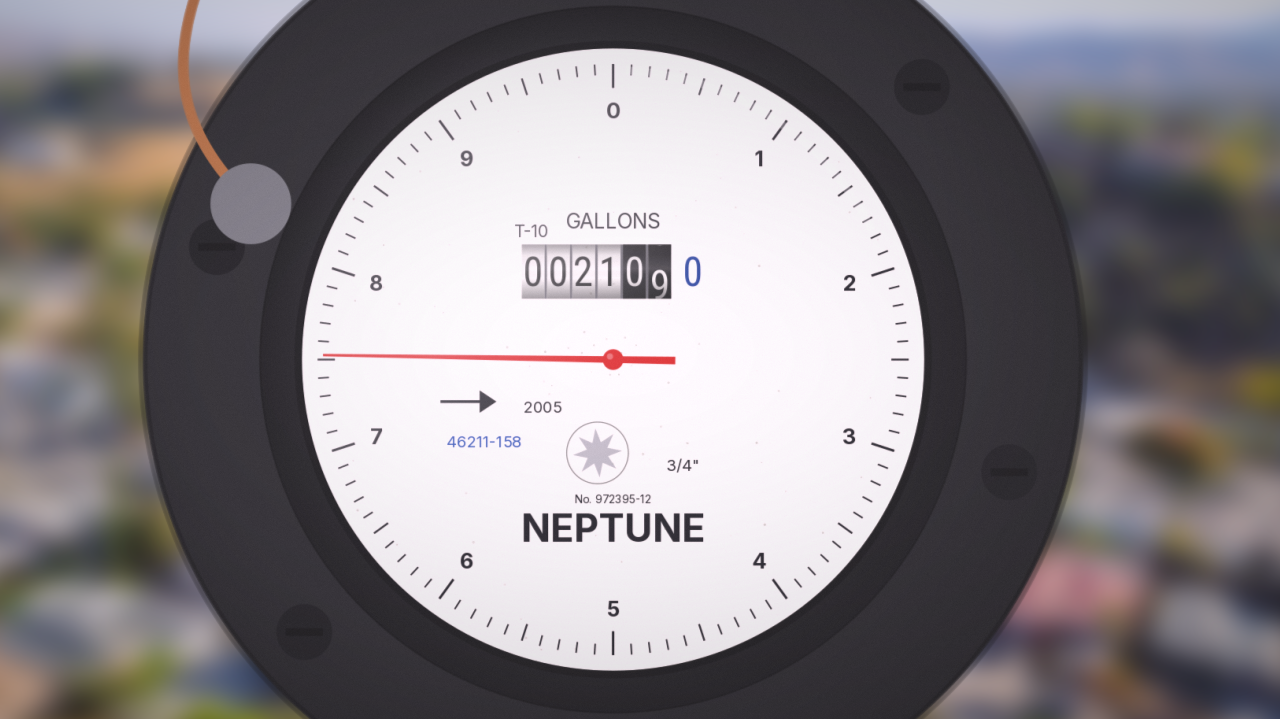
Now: 21087.5,gal
